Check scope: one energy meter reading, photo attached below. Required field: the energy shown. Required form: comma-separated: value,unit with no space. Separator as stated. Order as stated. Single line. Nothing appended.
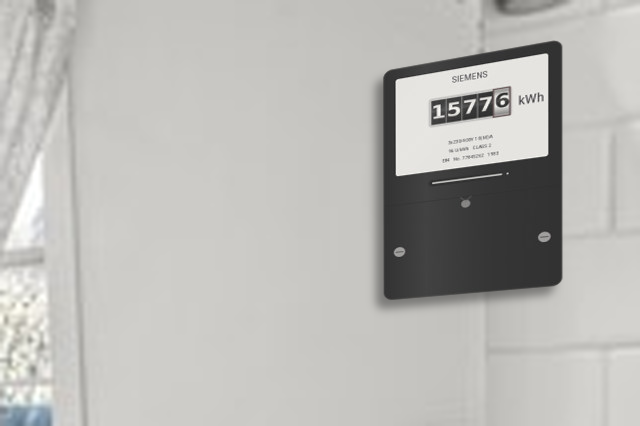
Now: 1577.6,kWh
